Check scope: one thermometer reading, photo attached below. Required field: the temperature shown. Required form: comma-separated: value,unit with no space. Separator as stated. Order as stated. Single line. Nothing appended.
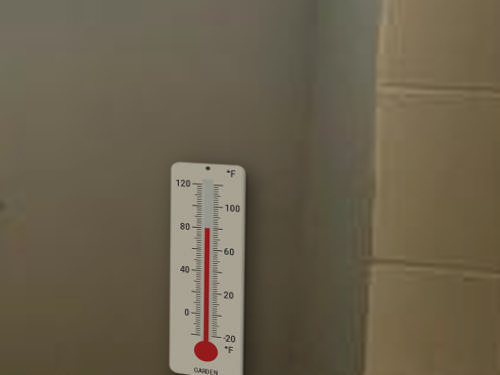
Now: 80,°F
